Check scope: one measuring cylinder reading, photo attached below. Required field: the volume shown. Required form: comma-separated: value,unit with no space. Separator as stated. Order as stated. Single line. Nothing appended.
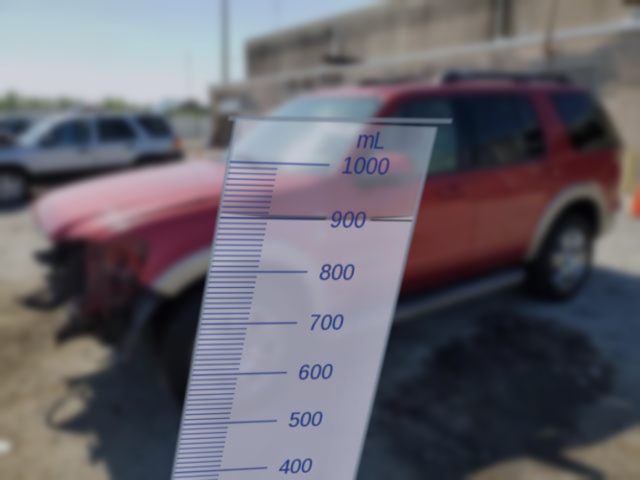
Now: 900,mL
